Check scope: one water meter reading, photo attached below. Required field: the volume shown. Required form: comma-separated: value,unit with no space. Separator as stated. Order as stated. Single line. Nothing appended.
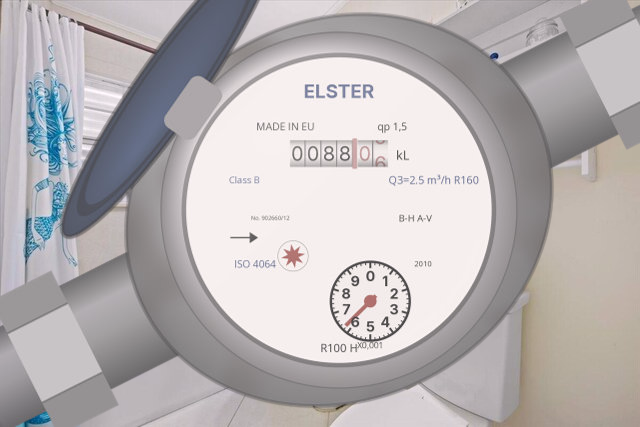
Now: 88.056,kL
